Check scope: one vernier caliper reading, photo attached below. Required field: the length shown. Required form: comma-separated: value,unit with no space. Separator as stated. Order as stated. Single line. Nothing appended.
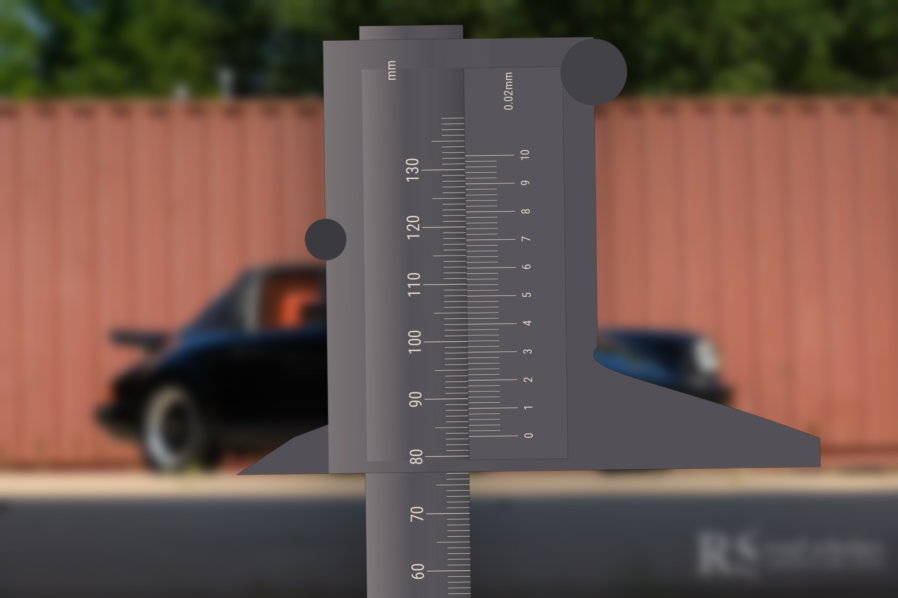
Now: 83.4,mm
